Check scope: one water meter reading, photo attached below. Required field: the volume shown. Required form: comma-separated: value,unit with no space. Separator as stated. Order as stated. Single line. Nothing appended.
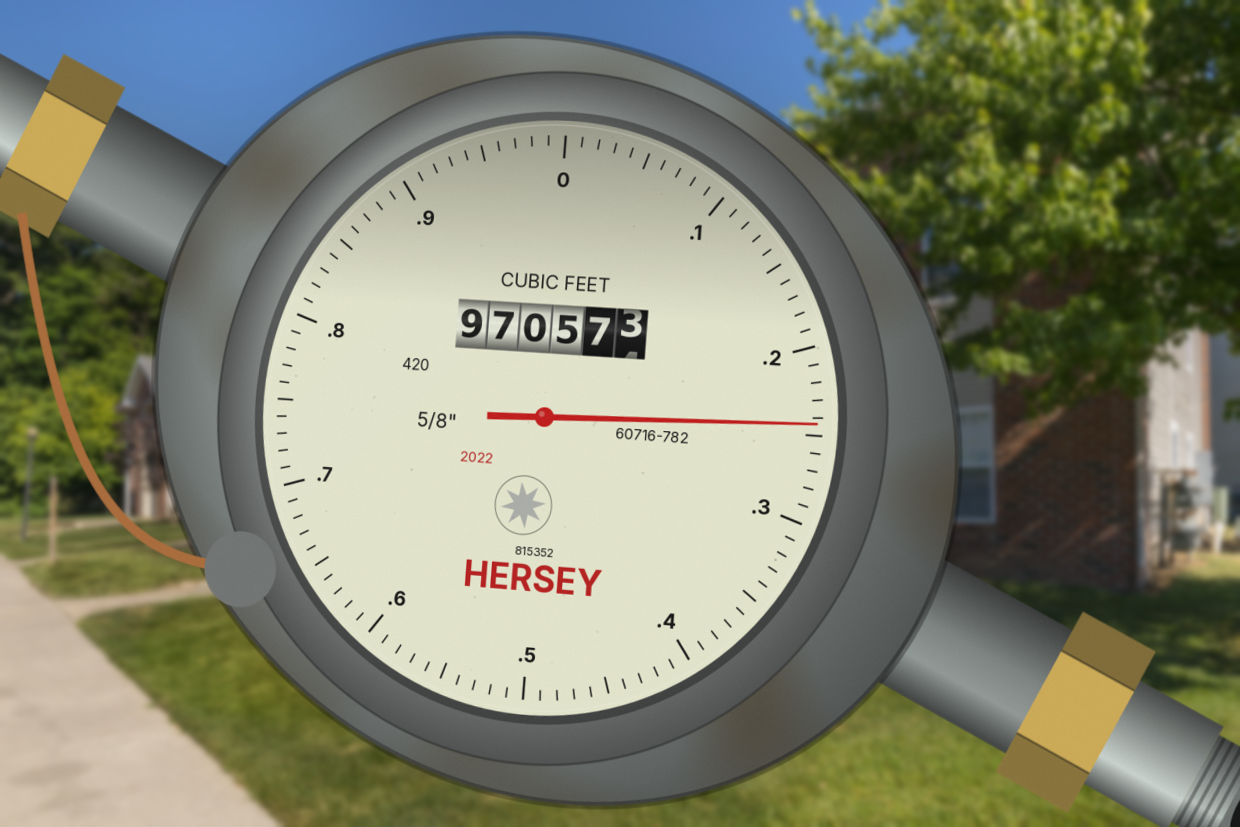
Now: 970573.24,ft³
